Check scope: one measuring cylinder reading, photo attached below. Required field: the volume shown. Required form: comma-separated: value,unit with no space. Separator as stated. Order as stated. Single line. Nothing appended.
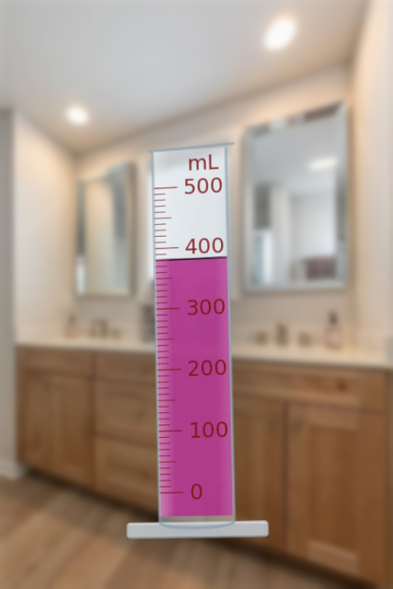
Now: 380,mL
